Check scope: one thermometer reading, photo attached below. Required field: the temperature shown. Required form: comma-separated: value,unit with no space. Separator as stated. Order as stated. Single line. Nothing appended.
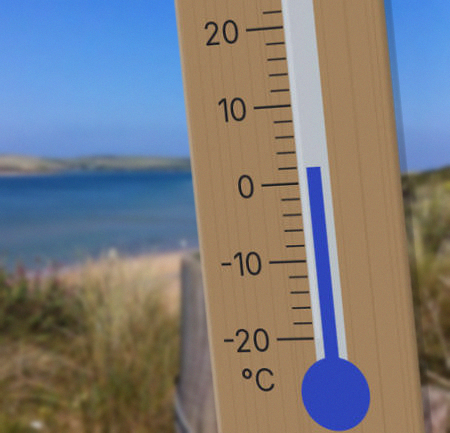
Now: 2,°C
